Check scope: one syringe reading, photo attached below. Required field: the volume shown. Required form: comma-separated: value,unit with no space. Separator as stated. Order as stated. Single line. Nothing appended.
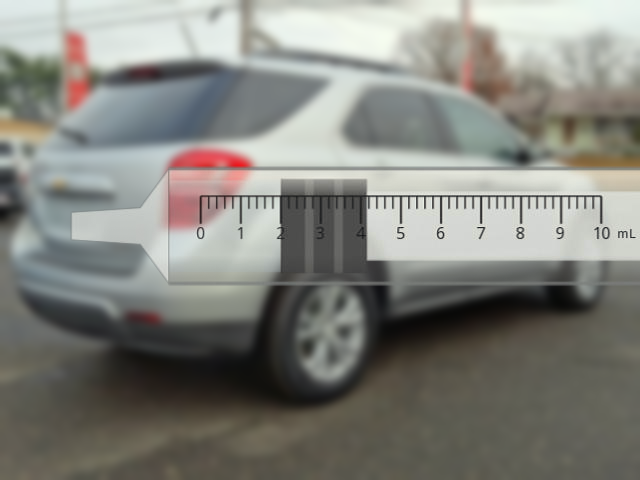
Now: 2,mL
